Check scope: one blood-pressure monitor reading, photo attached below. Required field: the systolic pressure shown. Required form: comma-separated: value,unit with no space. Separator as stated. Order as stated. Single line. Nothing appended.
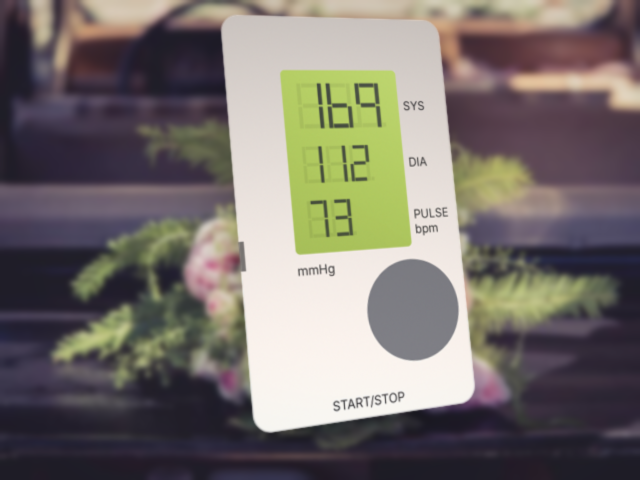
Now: 169,mmHg
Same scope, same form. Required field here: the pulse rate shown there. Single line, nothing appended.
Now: 73,bpm
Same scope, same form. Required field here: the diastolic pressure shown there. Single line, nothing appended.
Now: 112,mmHg
